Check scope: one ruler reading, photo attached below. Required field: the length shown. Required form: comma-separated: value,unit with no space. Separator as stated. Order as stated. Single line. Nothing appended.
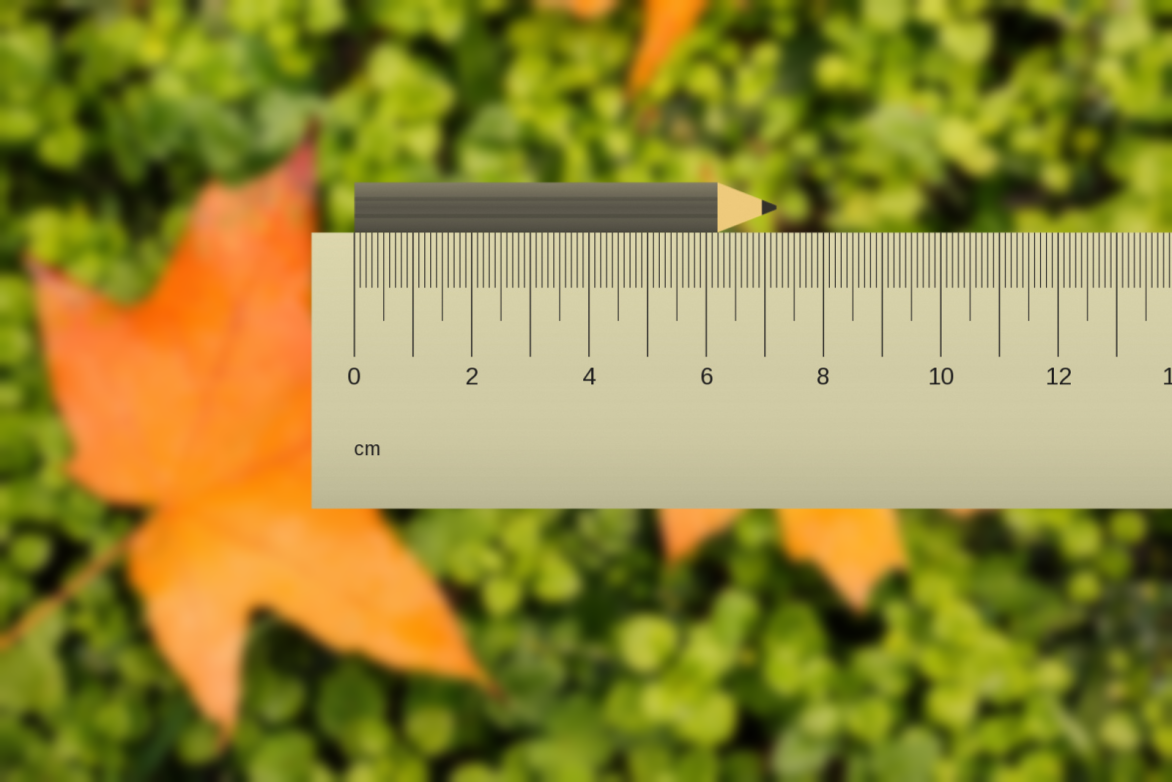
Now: 7.2,cm
